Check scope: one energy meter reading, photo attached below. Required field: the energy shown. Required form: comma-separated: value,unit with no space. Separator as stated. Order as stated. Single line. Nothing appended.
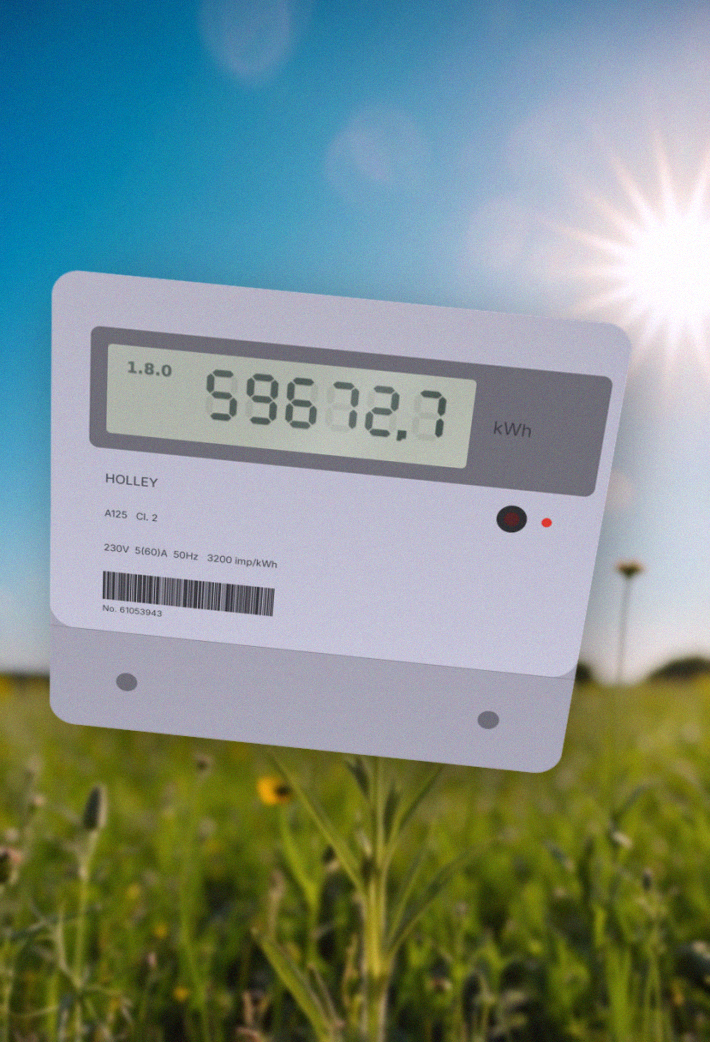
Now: 59672.7,kWh
